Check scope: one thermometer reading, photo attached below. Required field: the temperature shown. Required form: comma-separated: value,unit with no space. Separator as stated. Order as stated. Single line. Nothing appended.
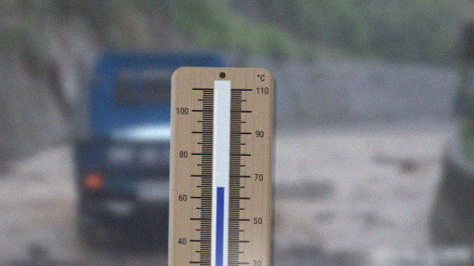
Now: 65,°C
